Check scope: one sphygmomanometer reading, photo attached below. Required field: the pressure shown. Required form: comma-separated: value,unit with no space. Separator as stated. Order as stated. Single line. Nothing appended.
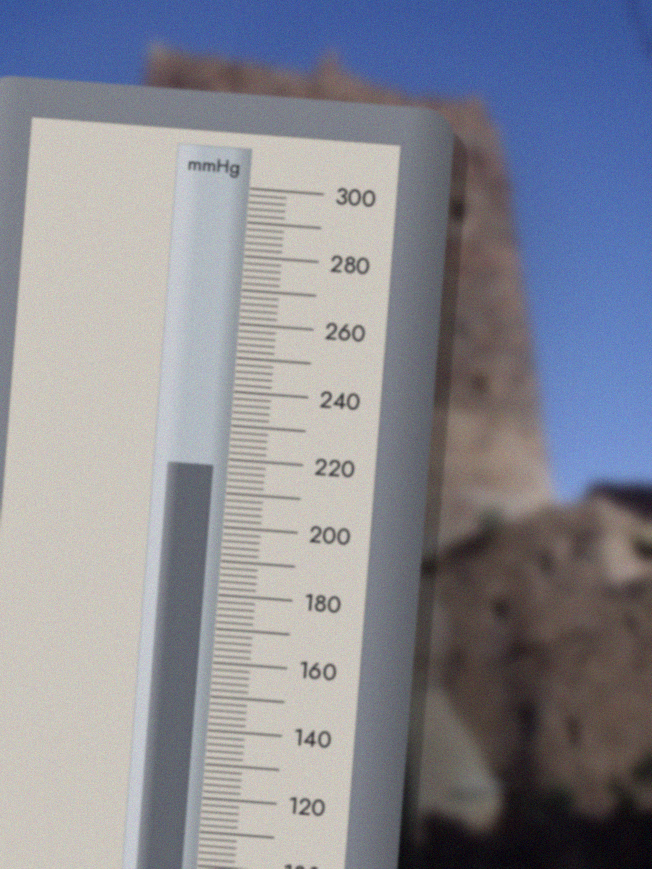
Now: 218,mmHg
